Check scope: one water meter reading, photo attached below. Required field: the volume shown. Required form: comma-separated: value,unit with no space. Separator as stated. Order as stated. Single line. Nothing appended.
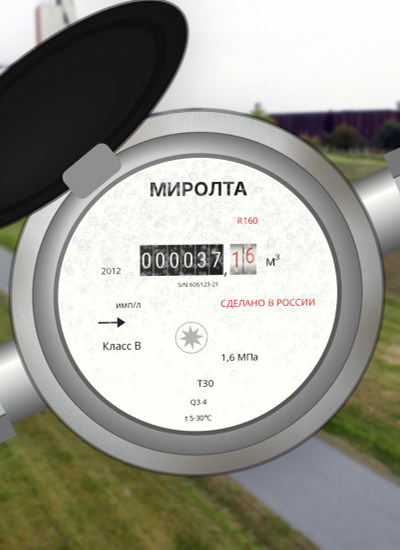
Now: 37.16,m³
